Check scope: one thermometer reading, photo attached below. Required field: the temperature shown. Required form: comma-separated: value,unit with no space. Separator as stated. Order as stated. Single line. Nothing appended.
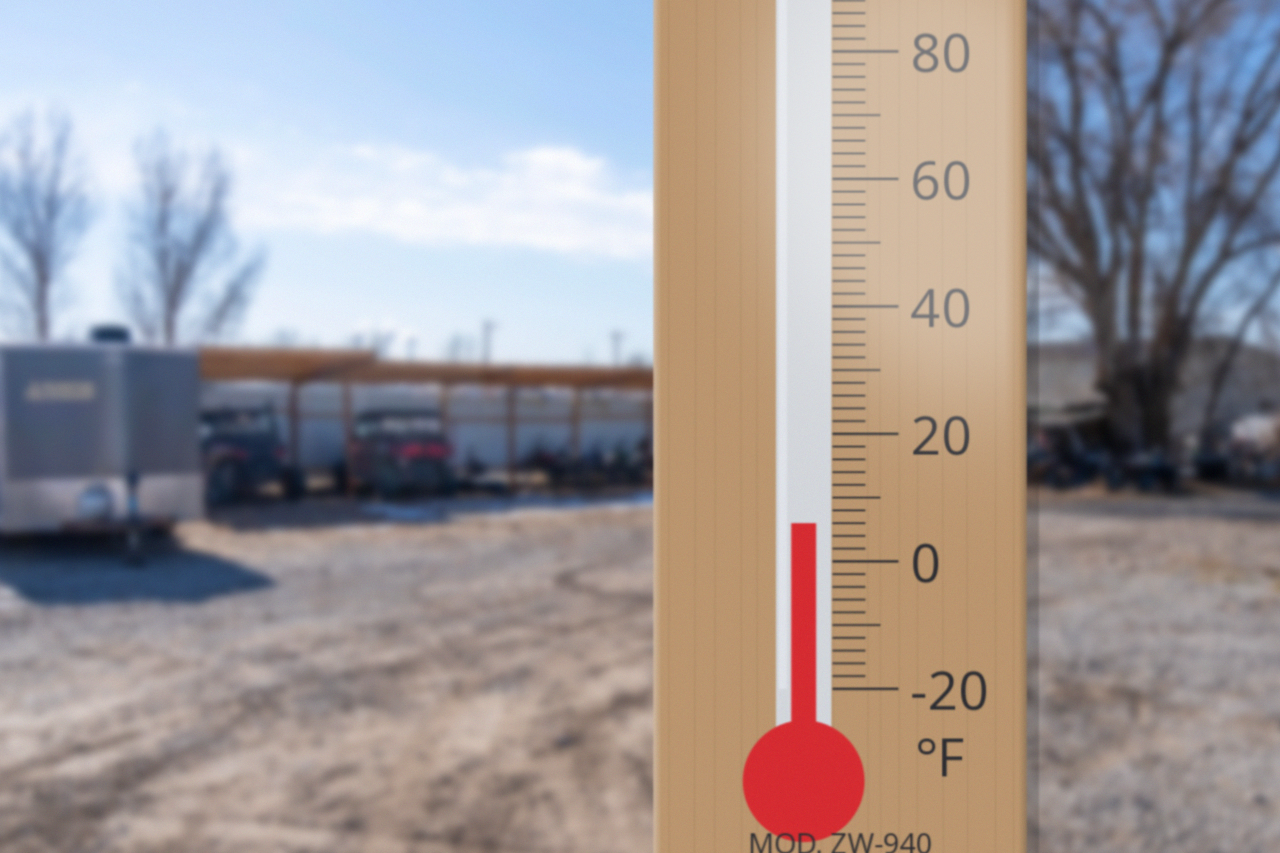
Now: 6,°F
